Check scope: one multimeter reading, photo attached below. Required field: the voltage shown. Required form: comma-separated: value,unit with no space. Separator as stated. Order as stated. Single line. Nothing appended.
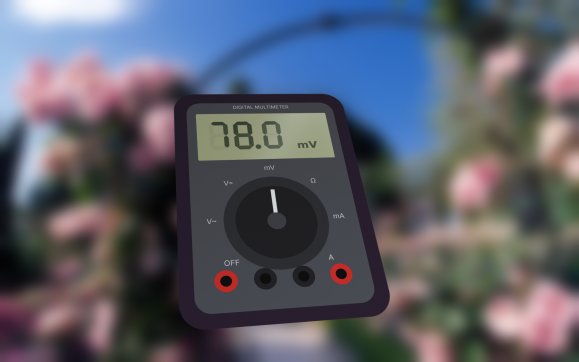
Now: 78.0,mV
